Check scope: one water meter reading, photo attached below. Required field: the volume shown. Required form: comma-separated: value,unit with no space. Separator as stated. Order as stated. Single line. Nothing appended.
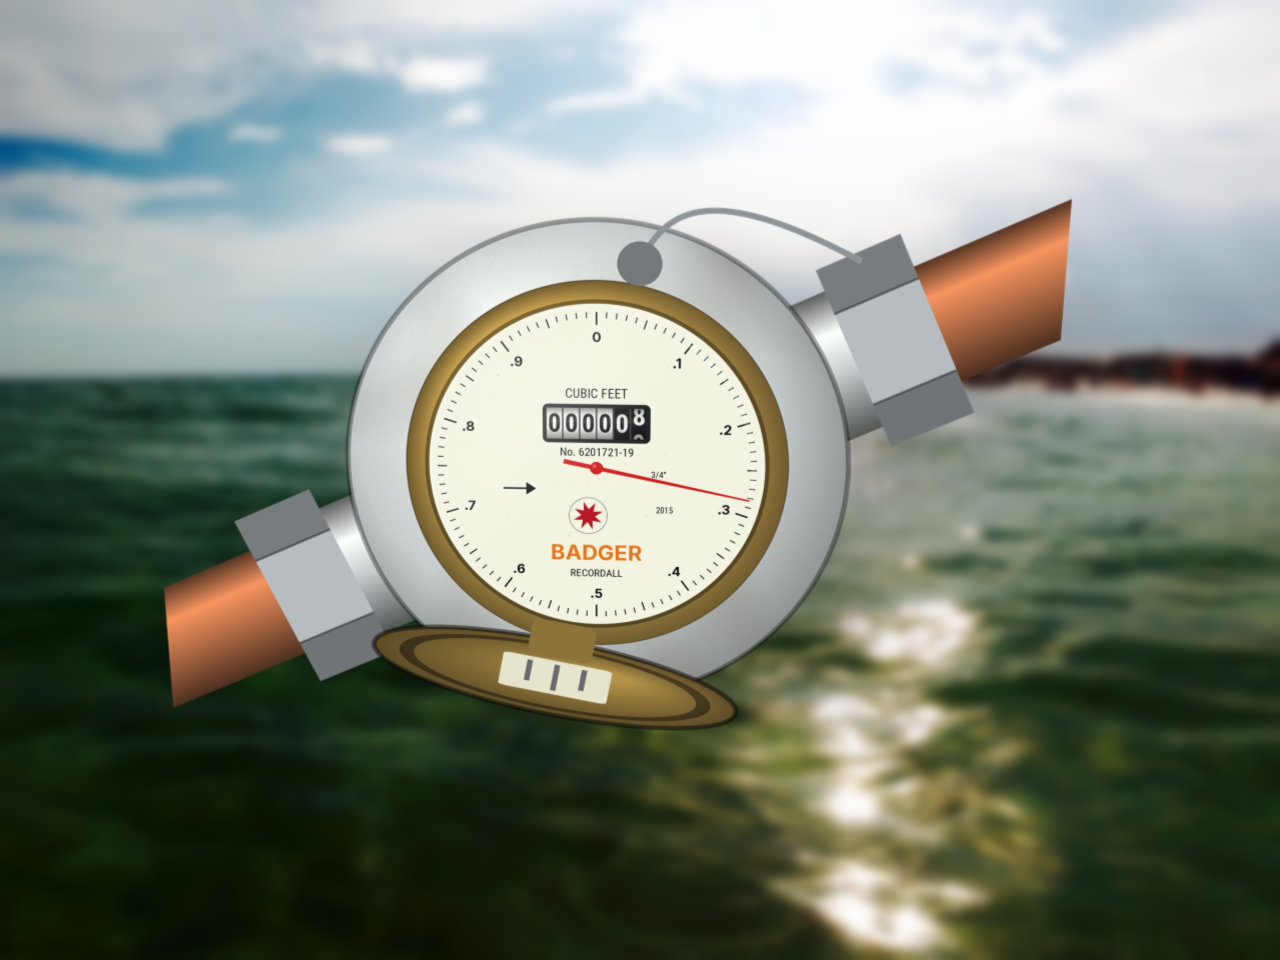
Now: 8.28,ft³
